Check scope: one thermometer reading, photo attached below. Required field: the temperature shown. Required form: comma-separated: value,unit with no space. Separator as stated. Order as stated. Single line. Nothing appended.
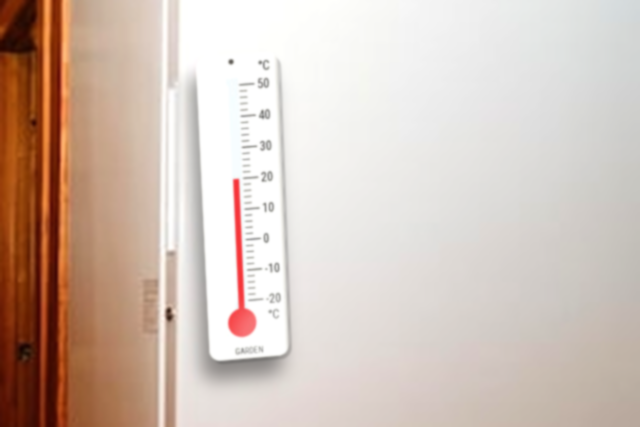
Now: 20,°C
